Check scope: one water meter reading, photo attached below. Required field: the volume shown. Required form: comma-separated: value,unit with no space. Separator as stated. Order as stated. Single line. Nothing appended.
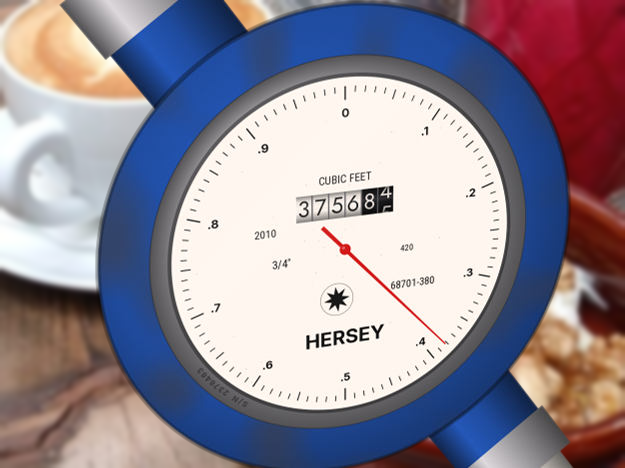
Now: 375684.38,ft³
